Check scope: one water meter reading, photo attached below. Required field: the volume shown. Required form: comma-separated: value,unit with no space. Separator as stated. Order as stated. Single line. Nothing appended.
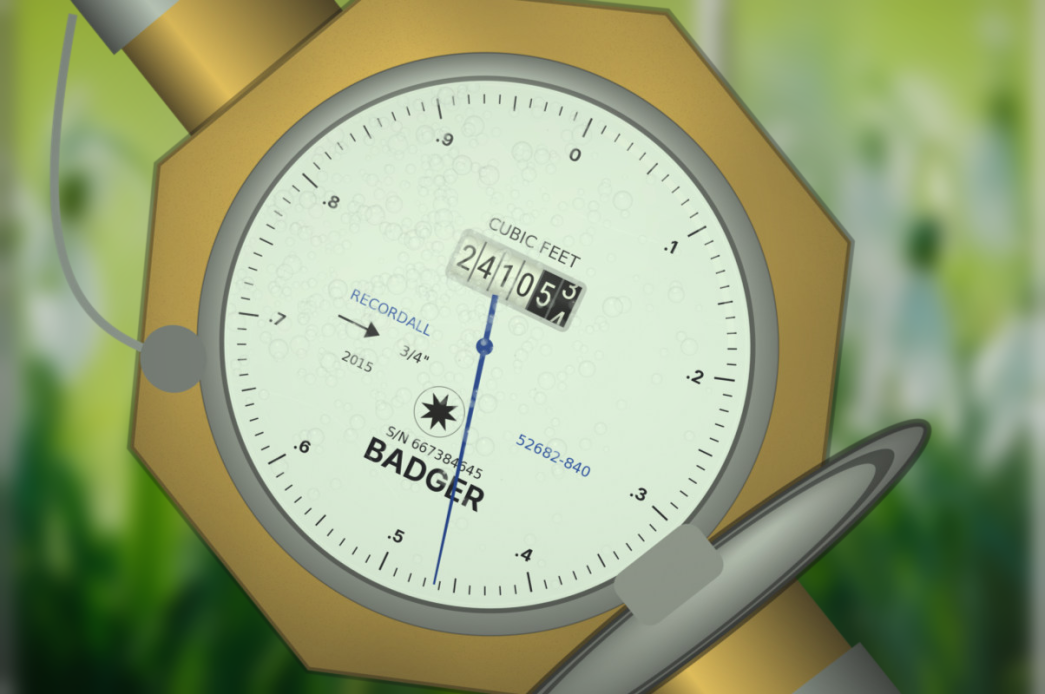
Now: 241053.46,ft³
